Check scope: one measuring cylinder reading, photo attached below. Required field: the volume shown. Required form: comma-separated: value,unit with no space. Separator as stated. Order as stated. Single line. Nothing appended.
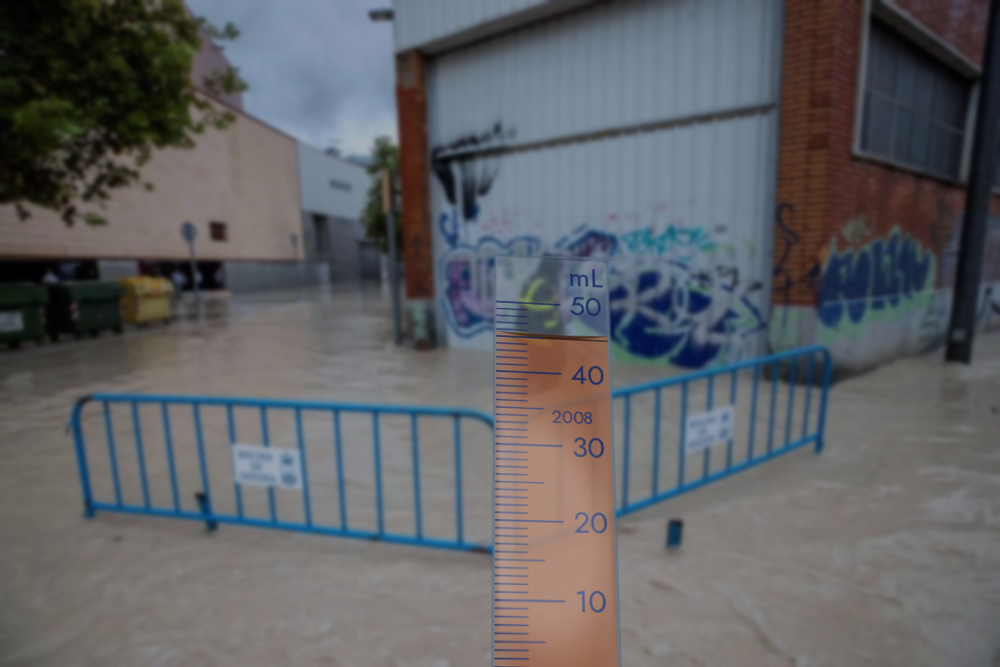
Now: 45,mL
